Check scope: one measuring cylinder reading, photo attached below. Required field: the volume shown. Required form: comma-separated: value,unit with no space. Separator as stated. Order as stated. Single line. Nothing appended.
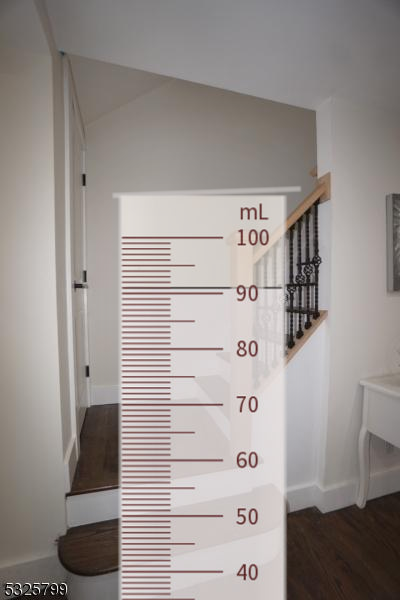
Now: 91,mL
